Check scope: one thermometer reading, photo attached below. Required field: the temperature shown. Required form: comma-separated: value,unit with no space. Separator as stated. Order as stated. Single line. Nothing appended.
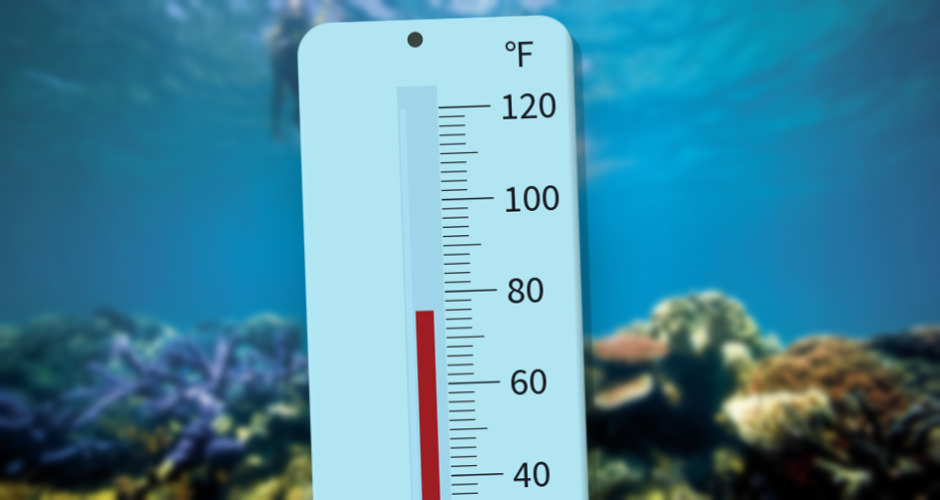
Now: 76,°F
